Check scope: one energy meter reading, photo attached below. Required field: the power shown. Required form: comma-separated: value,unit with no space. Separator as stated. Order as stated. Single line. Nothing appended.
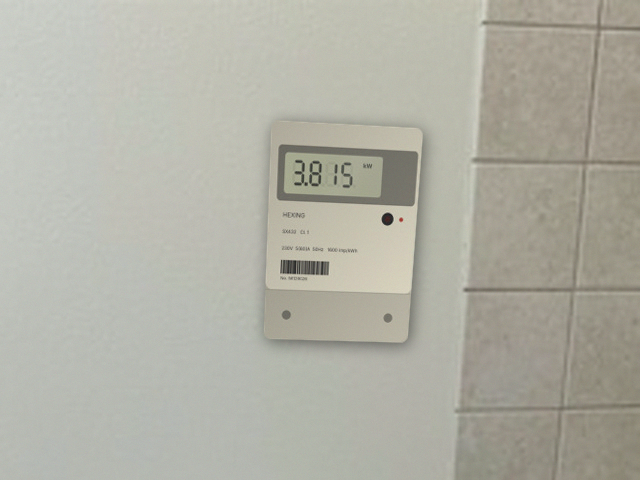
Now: 3.815,kW
